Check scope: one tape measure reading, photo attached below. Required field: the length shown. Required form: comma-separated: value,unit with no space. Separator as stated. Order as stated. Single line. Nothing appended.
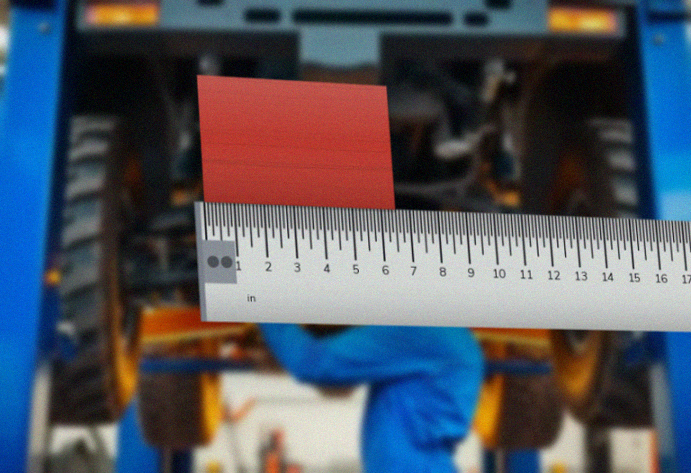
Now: 6.5,in
